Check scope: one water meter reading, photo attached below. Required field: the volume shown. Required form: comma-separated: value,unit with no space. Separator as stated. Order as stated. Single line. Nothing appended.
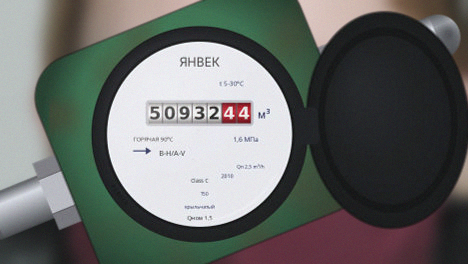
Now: 50932.44,m³
